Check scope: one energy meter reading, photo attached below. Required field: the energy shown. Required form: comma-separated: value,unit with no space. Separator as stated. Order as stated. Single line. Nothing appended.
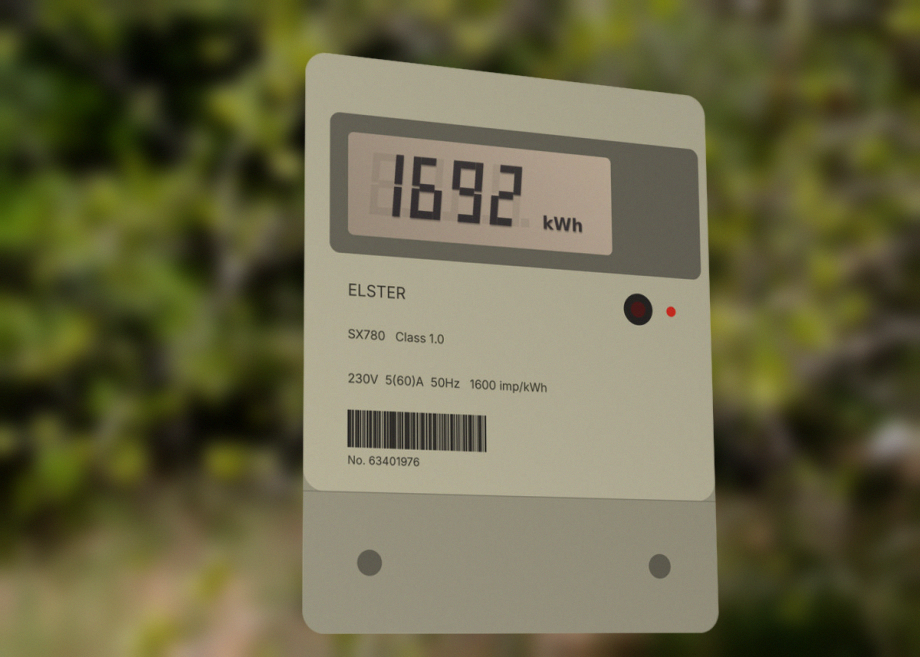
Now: 1692,kWh
